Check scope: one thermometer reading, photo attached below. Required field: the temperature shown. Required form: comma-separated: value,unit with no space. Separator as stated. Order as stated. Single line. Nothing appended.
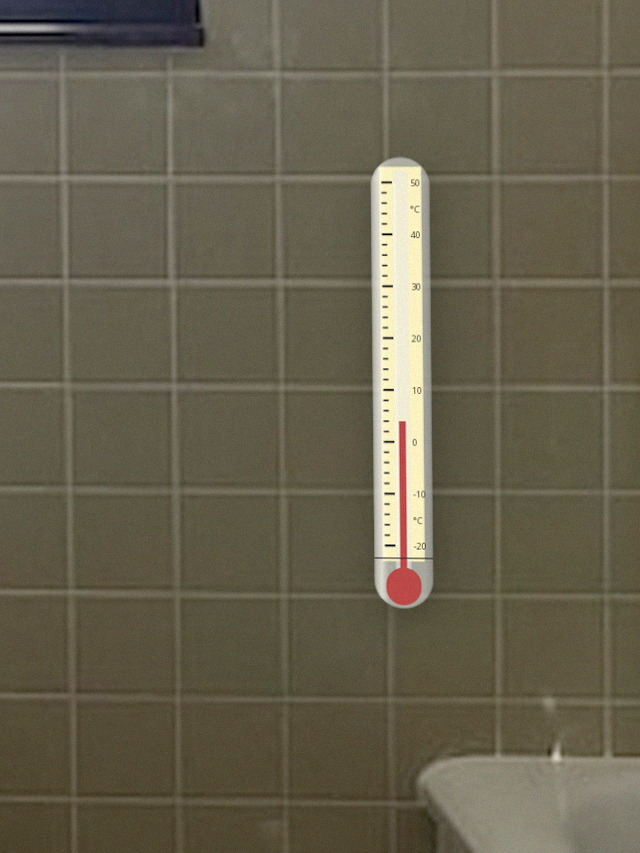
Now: 4,°C
